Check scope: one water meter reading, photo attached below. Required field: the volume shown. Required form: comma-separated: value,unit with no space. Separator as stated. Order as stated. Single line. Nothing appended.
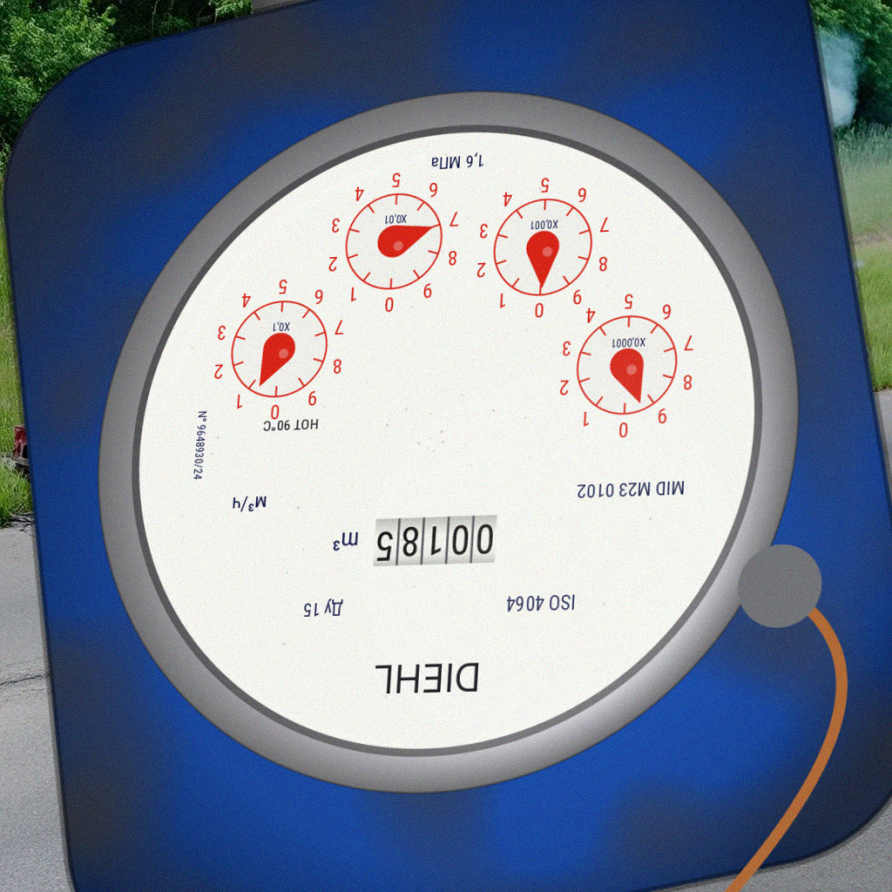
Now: 185.0699,m³
